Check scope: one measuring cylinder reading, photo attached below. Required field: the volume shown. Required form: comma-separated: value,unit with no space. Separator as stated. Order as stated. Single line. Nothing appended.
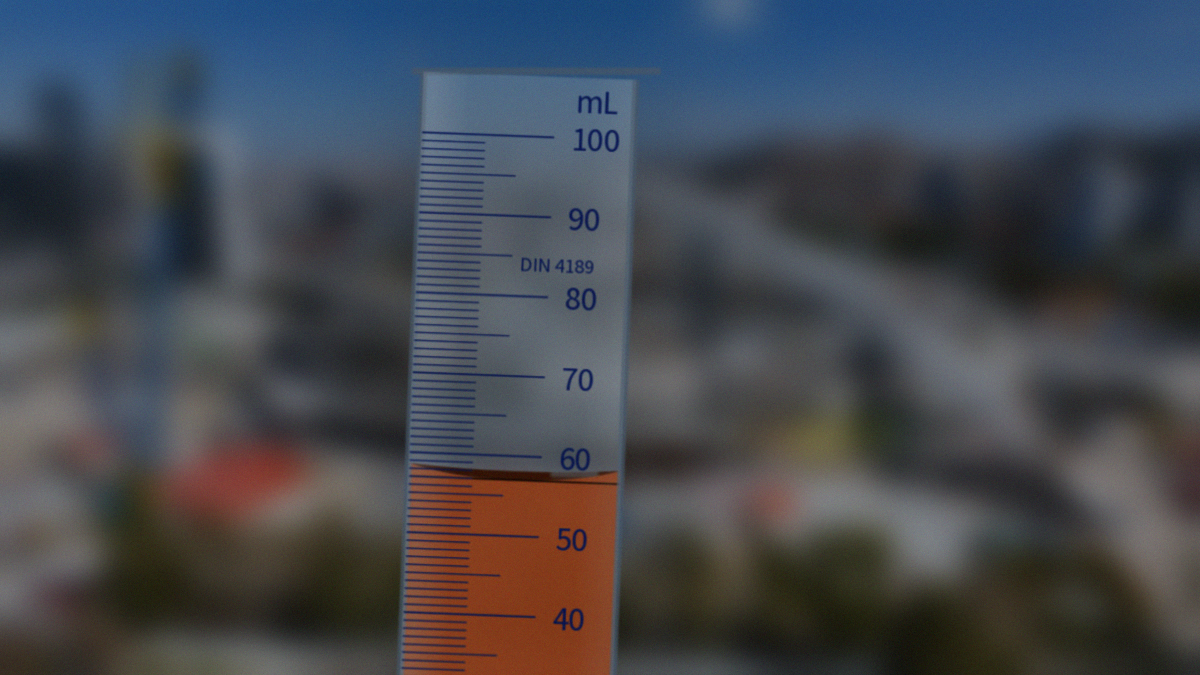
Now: 57,mL
